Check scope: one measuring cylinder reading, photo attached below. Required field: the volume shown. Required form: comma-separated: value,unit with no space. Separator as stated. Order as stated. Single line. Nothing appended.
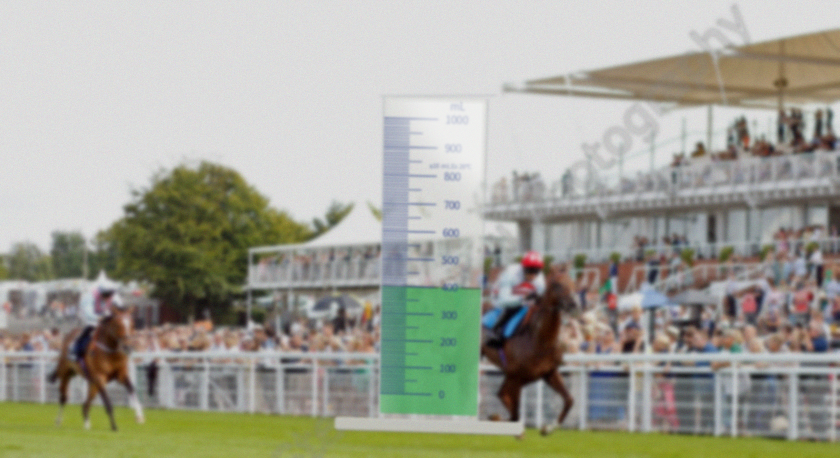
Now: 400,mL
